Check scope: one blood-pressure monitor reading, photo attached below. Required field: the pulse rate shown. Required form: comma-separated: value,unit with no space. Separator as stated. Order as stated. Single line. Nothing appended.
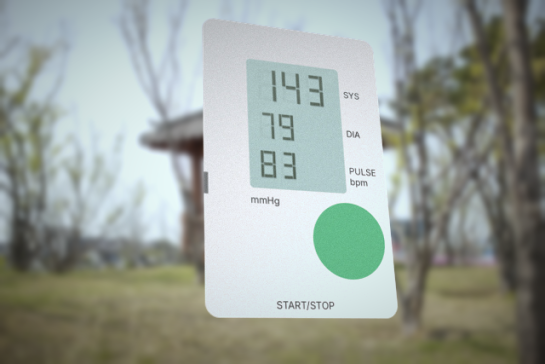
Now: 83,bpm
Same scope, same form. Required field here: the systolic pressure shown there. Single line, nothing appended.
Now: 143,mmHg
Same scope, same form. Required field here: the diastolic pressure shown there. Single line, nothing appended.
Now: 79,mmHg
